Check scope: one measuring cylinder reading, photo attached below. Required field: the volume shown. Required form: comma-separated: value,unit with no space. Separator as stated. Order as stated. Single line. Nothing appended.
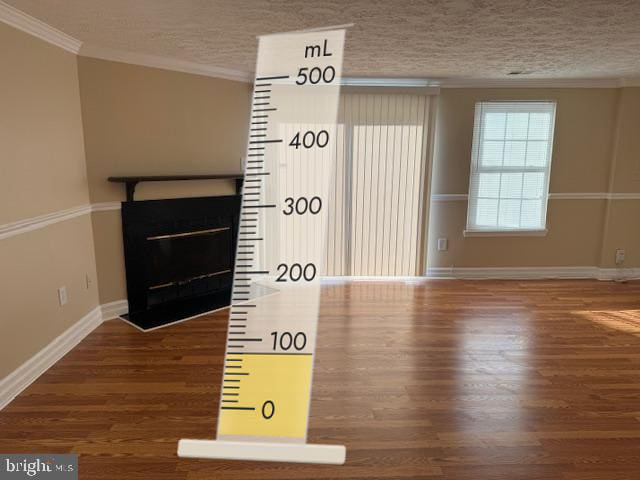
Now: 80,mL
